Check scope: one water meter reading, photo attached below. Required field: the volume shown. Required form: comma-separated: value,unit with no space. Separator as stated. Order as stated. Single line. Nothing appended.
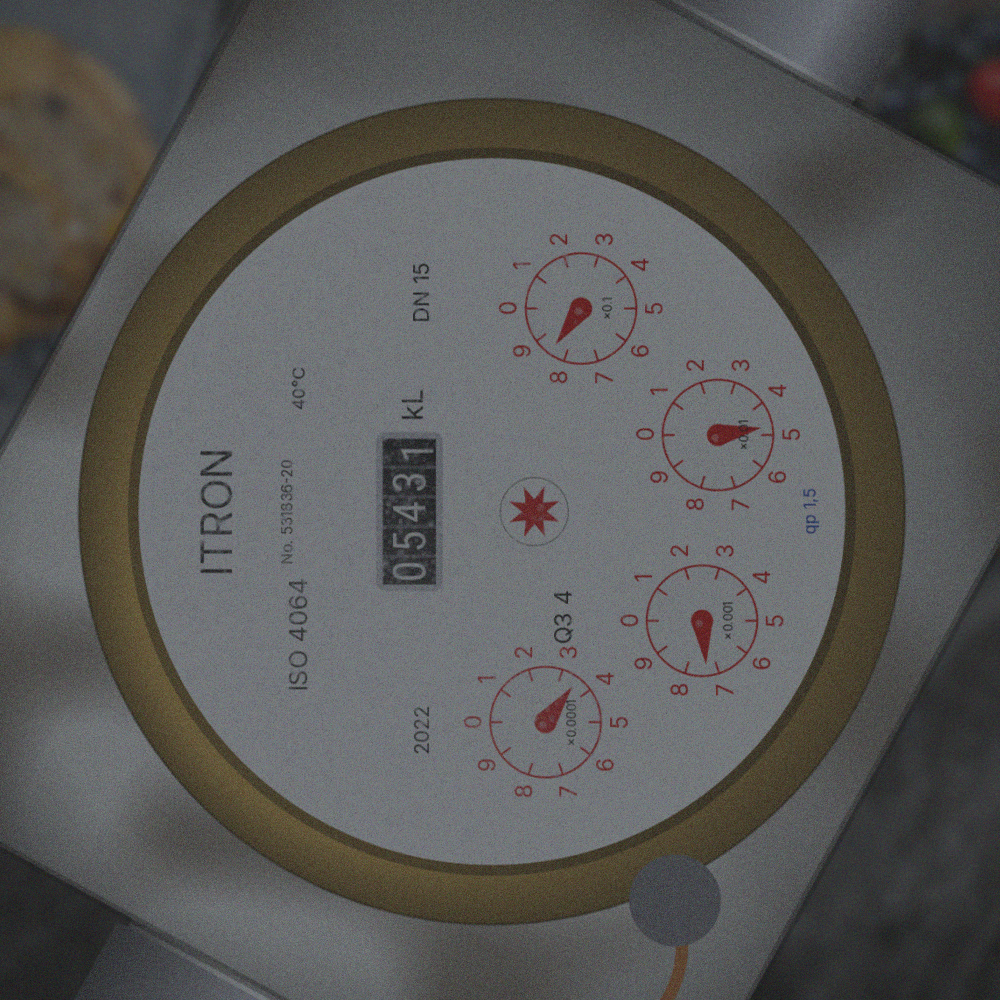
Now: 5430.8473,kL
